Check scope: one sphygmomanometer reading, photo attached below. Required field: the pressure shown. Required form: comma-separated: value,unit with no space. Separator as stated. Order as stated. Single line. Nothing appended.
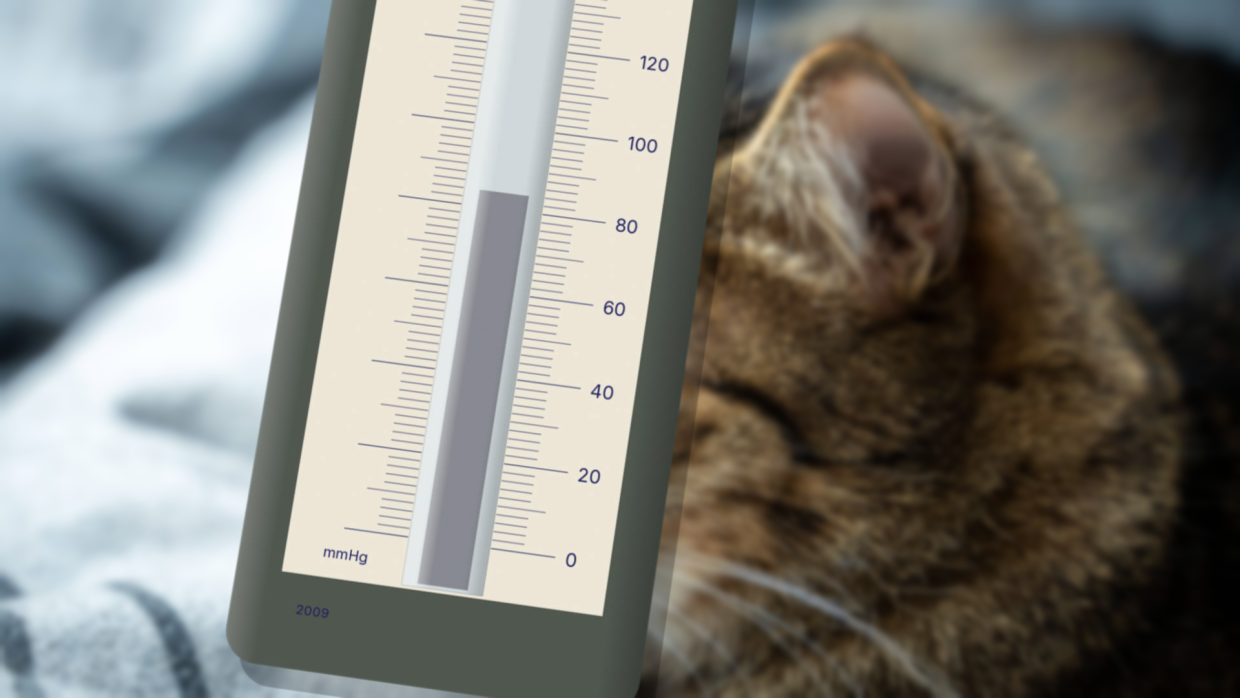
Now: 84,mmHg
